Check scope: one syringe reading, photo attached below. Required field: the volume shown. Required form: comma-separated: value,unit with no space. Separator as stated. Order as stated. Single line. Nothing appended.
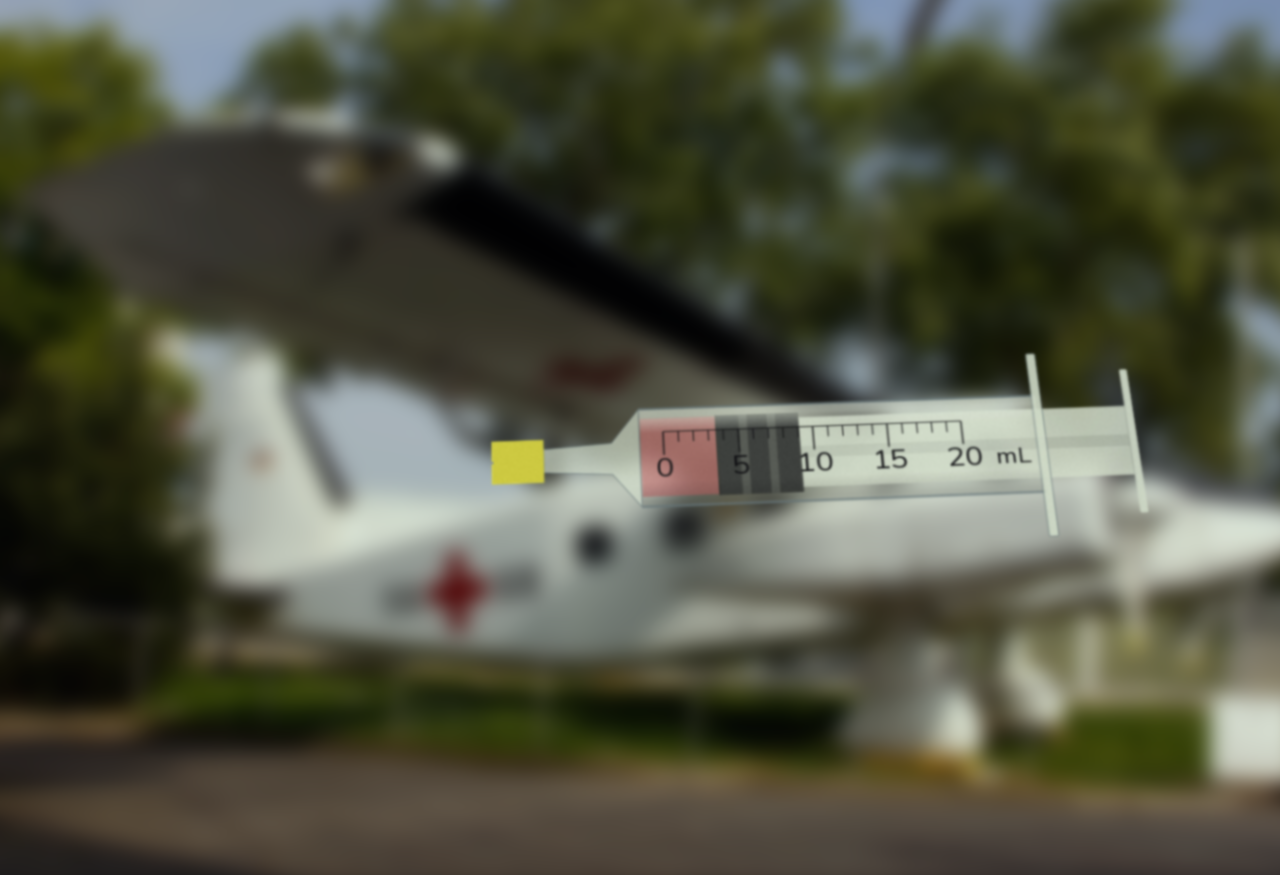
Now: 3.5,mL
